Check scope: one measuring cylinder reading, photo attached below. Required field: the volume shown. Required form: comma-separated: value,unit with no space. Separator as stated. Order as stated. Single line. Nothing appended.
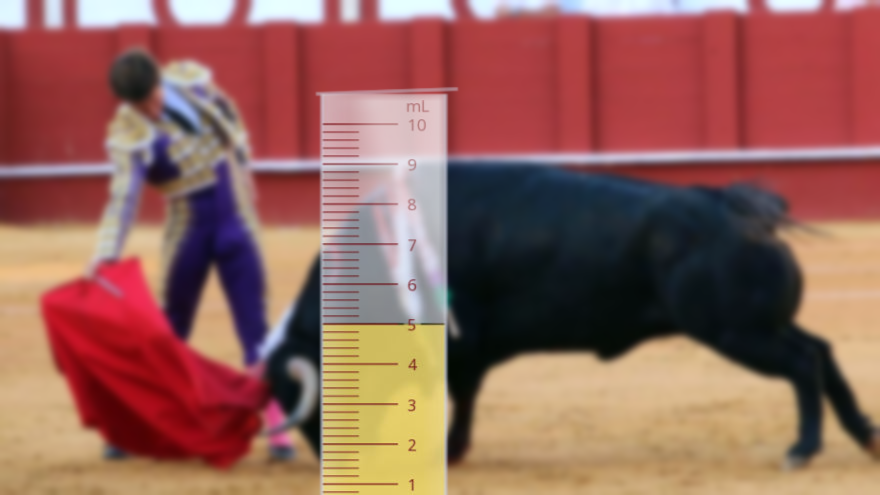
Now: 5,mL
